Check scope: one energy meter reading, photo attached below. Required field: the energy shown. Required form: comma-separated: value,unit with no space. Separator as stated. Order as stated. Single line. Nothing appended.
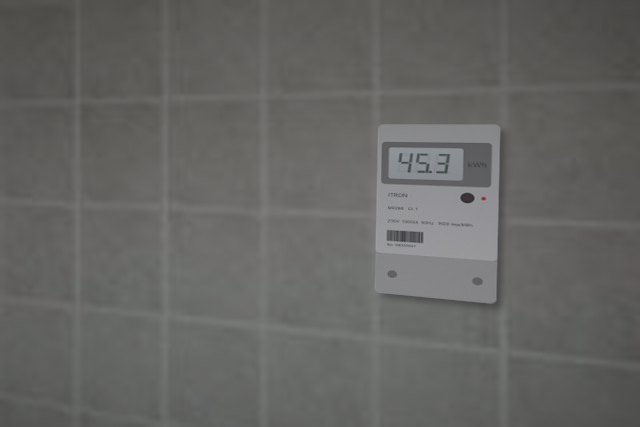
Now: 45.3,kWh
